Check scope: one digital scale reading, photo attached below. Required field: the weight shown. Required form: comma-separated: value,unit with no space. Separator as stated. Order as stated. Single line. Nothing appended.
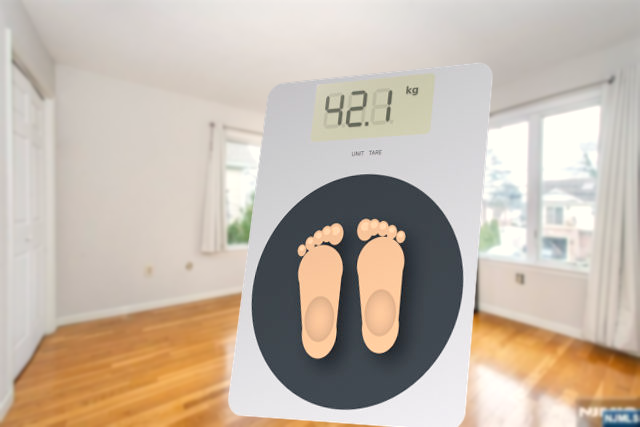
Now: 42.1,kg
